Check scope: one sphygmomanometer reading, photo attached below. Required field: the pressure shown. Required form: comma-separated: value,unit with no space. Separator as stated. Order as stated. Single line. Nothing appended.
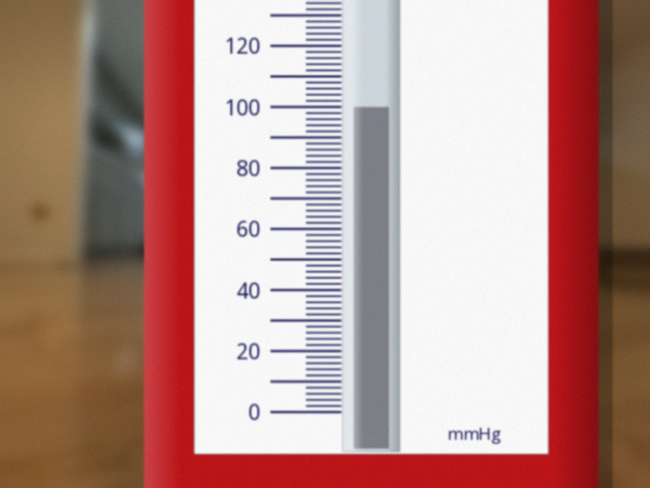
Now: 100,mmHg
